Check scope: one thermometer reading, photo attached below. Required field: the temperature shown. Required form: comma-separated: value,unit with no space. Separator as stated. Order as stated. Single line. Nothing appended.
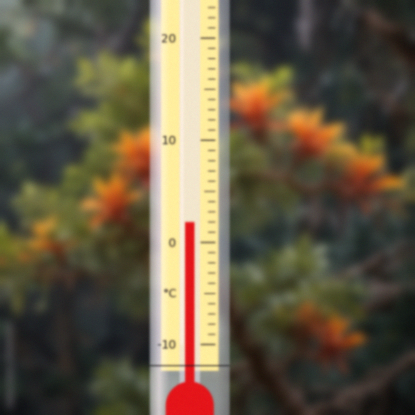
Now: 2,°C
